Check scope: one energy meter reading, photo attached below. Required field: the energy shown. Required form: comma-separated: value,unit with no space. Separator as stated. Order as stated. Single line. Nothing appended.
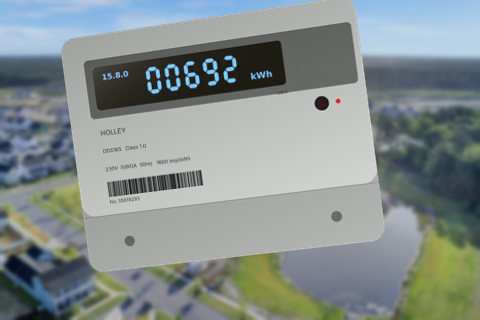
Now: 692,kWh
